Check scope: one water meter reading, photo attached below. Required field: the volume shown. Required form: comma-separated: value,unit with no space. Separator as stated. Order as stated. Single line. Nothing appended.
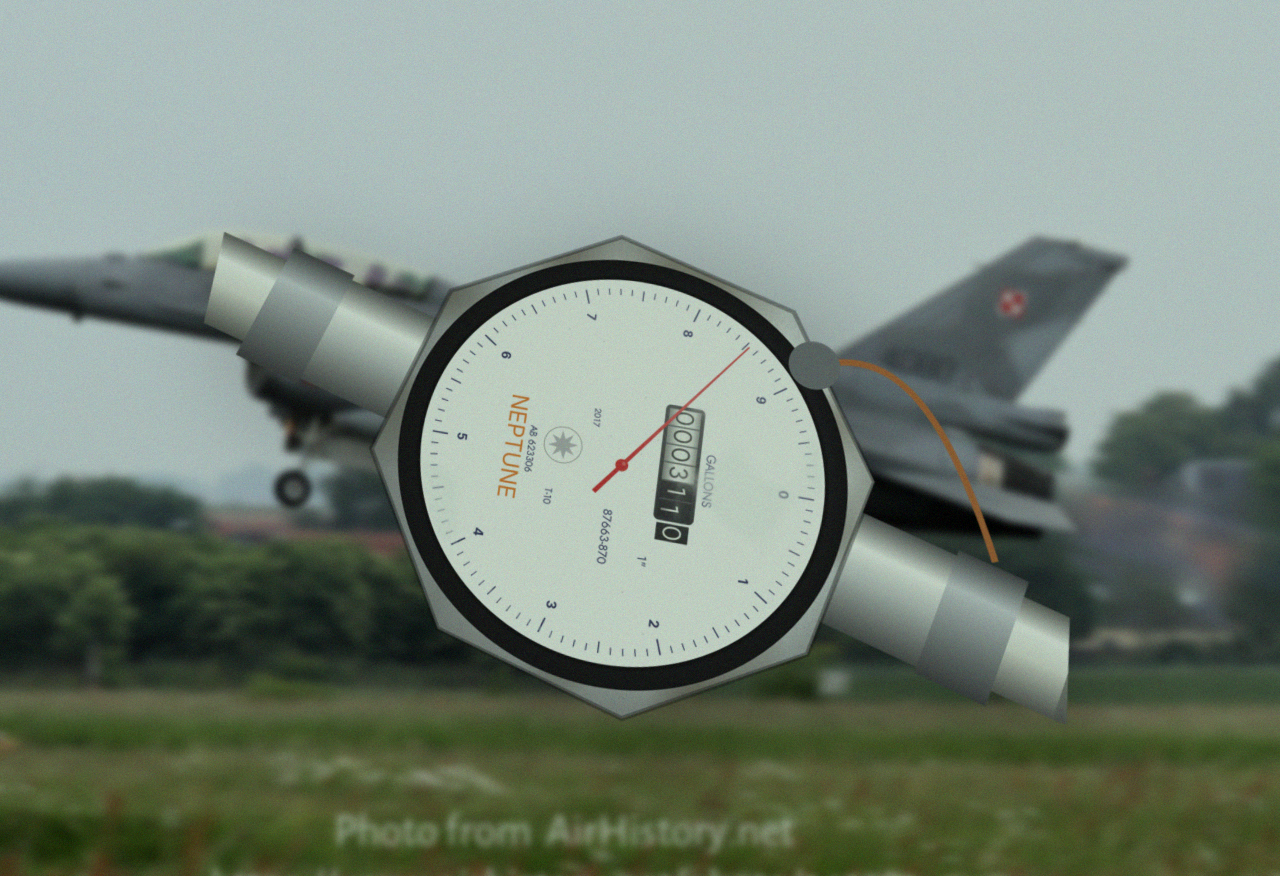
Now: 3108.5,gal
